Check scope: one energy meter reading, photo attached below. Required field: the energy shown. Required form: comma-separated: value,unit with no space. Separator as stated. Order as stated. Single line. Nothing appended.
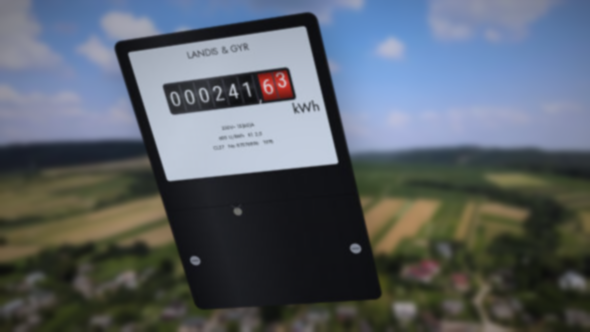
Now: 241.63,kWh
